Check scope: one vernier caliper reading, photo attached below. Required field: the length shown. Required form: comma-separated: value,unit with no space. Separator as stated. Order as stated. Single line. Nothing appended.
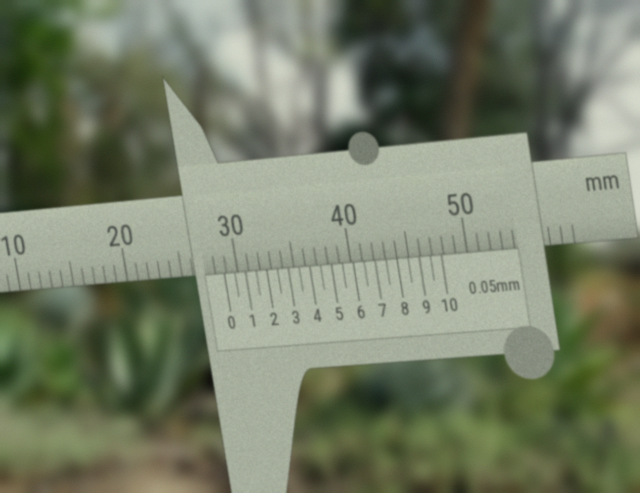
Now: 28.8,mm
